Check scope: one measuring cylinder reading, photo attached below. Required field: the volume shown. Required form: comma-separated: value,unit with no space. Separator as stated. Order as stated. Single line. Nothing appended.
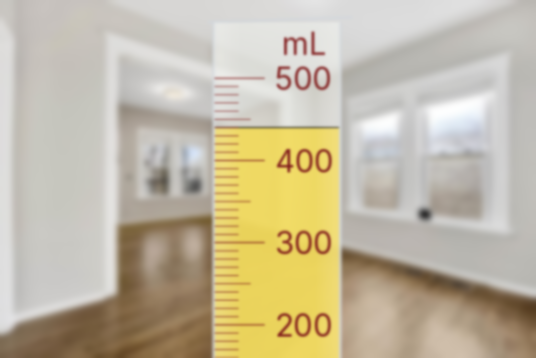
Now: 440,mL
